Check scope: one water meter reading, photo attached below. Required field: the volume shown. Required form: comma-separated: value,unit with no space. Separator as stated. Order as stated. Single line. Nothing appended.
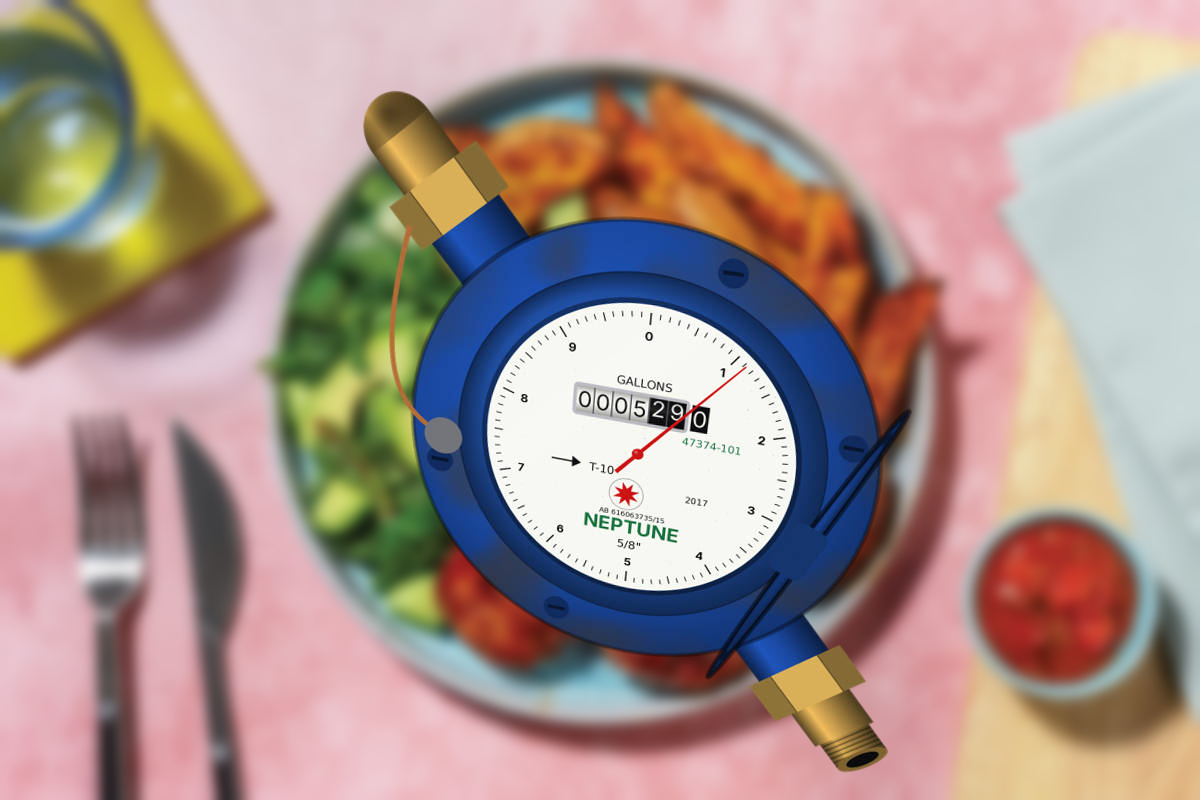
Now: 5291.1,gal
